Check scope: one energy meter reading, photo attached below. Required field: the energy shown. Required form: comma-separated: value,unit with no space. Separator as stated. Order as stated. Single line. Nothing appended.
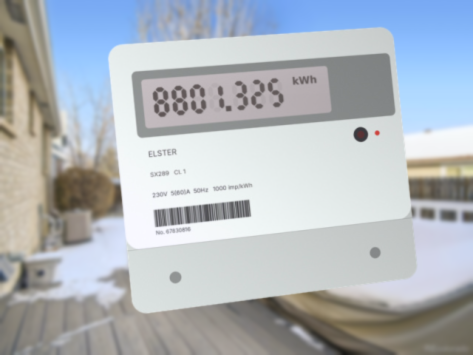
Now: 8801.325,kWh
